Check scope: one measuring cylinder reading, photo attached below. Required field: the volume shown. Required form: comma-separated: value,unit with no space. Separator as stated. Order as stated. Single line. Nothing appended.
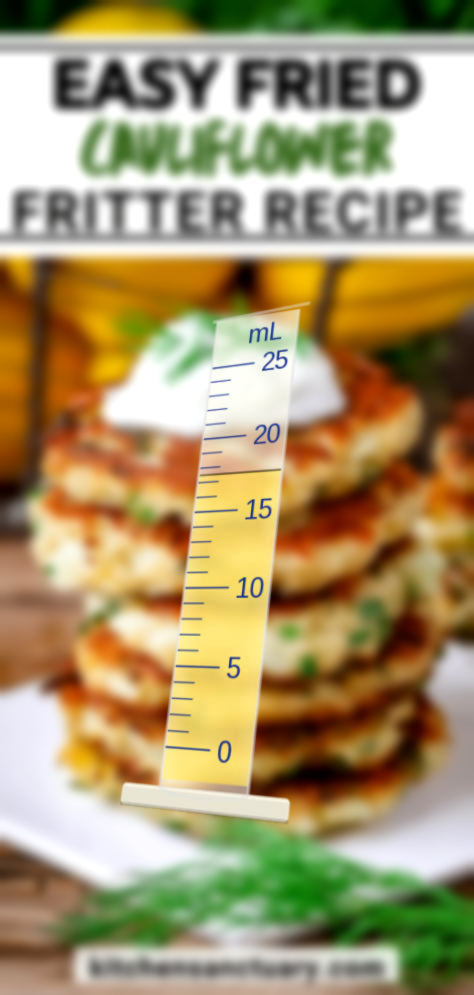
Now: 17.5,mL
